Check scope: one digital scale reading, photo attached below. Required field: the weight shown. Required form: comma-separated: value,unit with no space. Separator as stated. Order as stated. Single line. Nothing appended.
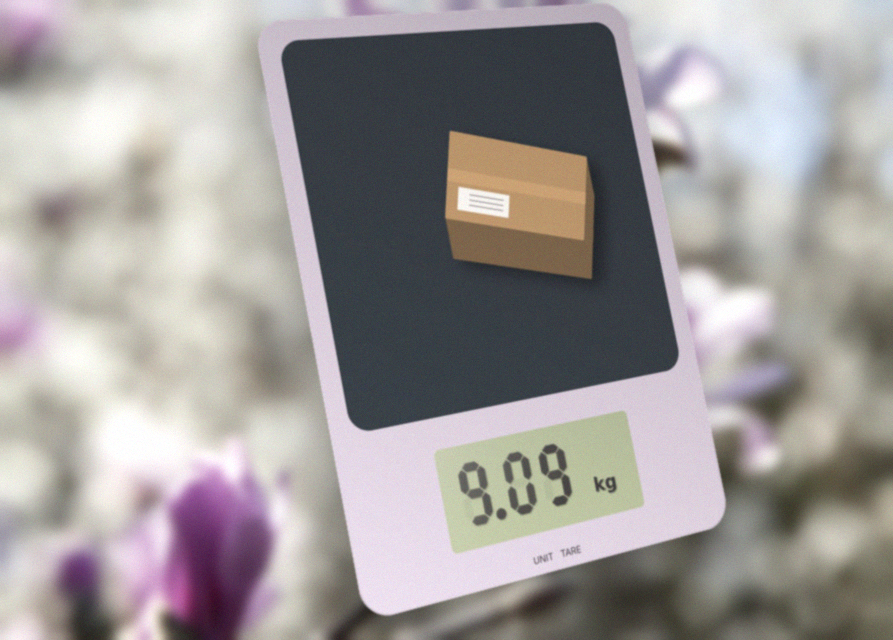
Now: 9.09,kg
